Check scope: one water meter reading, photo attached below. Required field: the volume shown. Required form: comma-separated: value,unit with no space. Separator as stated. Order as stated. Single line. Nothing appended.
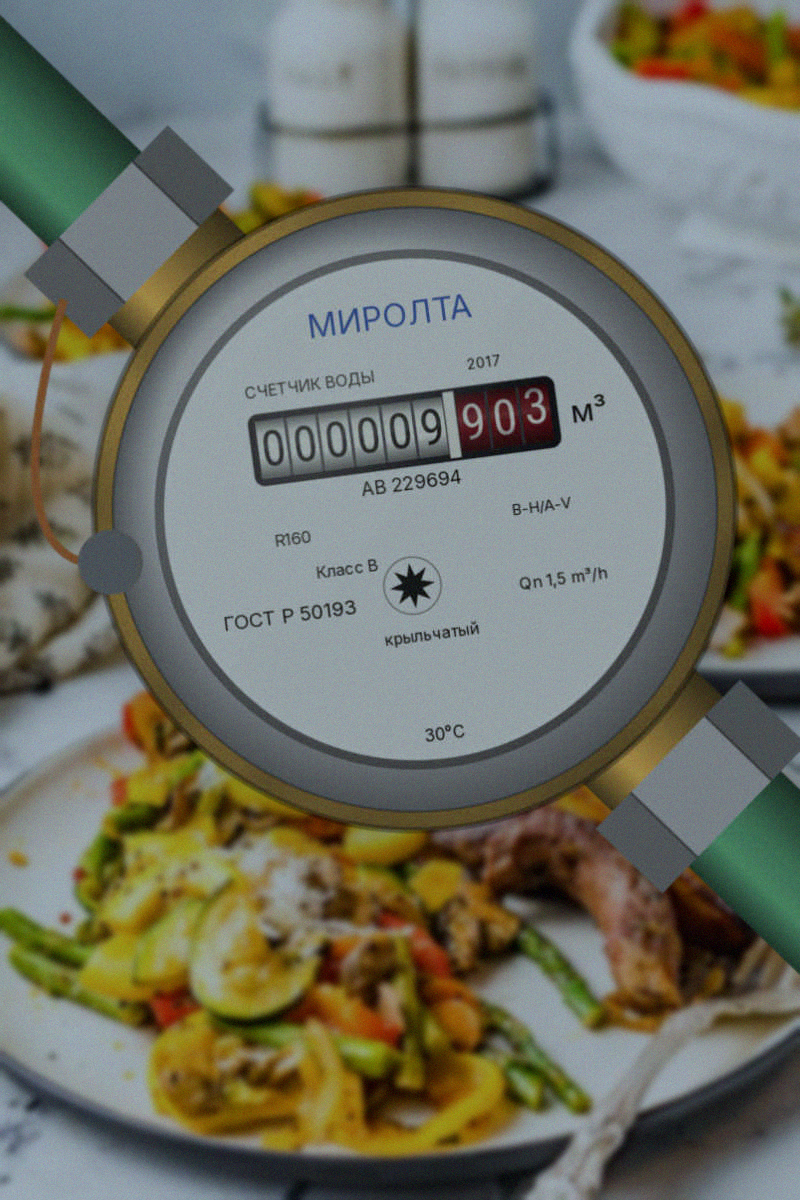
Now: 9.903,m³
